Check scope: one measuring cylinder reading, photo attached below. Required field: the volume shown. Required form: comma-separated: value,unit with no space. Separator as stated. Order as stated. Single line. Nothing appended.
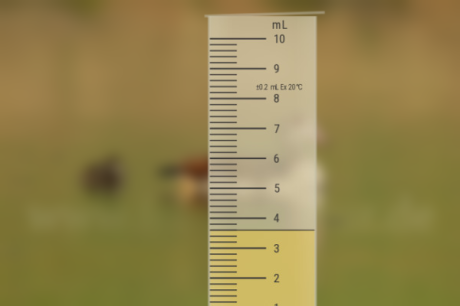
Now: 3.6,mL
